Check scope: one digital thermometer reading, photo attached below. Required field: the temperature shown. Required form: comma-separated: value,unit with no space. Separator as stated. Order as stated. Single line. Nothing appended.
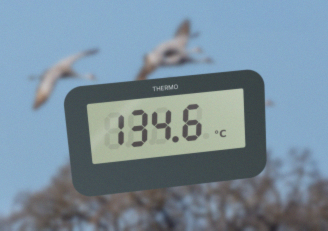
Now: 134.6,°C
